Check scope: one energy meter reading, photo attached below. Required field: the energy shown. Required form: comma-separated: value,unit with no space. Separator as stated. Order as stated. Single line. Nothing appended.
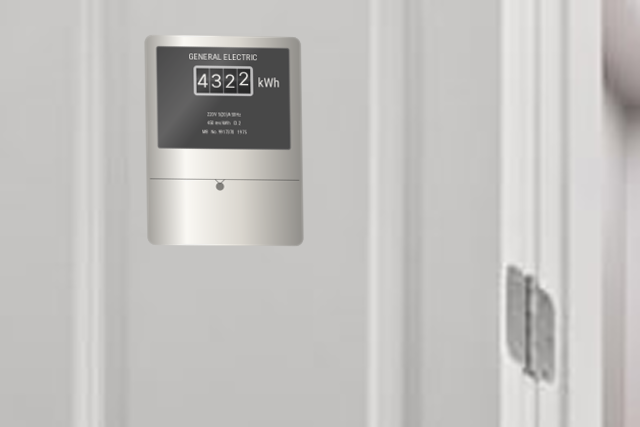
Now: 4322,kWh
